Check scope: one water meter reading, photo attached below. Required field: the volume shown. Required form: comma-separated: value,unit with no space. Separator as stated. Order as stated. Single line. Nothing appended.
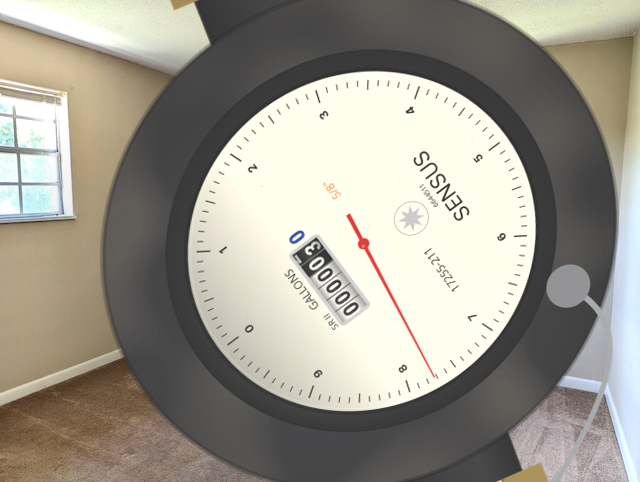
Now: 27.7,gal
